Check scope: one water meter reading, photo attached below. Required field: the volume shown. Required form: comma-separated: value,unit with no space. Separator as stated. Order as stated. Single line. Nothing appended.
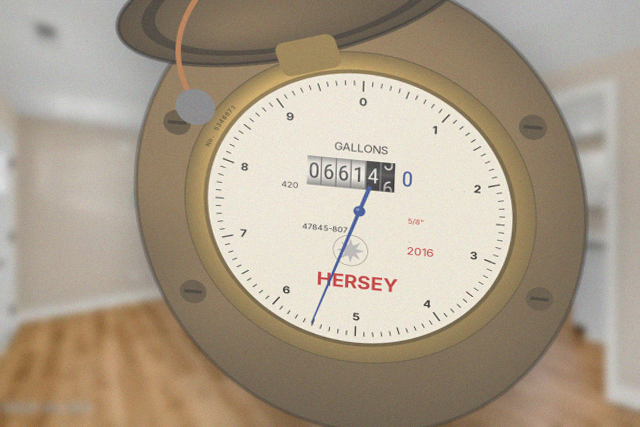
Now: 661455.5,gal
